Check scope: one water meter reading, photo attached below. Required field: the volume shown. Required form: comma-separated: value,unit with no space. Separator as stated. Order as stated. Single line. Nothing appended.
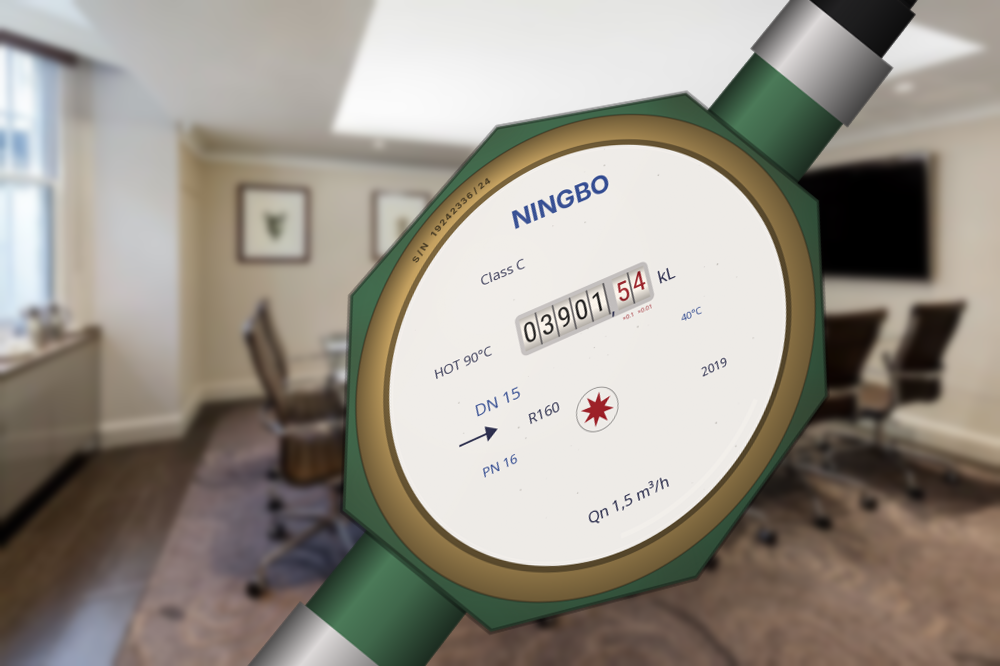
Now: 3901.54,kL
